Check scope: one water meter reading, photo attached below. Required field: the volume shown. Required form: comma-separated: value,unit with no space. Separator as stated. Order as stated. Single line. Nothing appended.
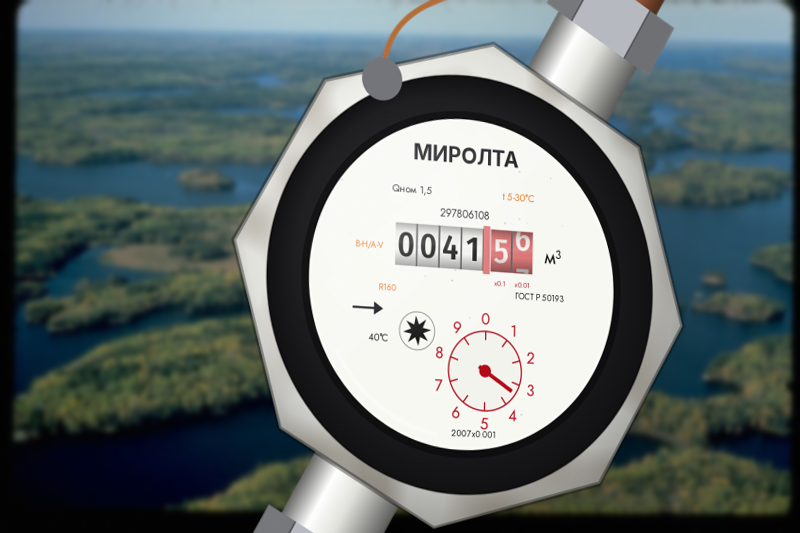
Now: 41.563,m³
